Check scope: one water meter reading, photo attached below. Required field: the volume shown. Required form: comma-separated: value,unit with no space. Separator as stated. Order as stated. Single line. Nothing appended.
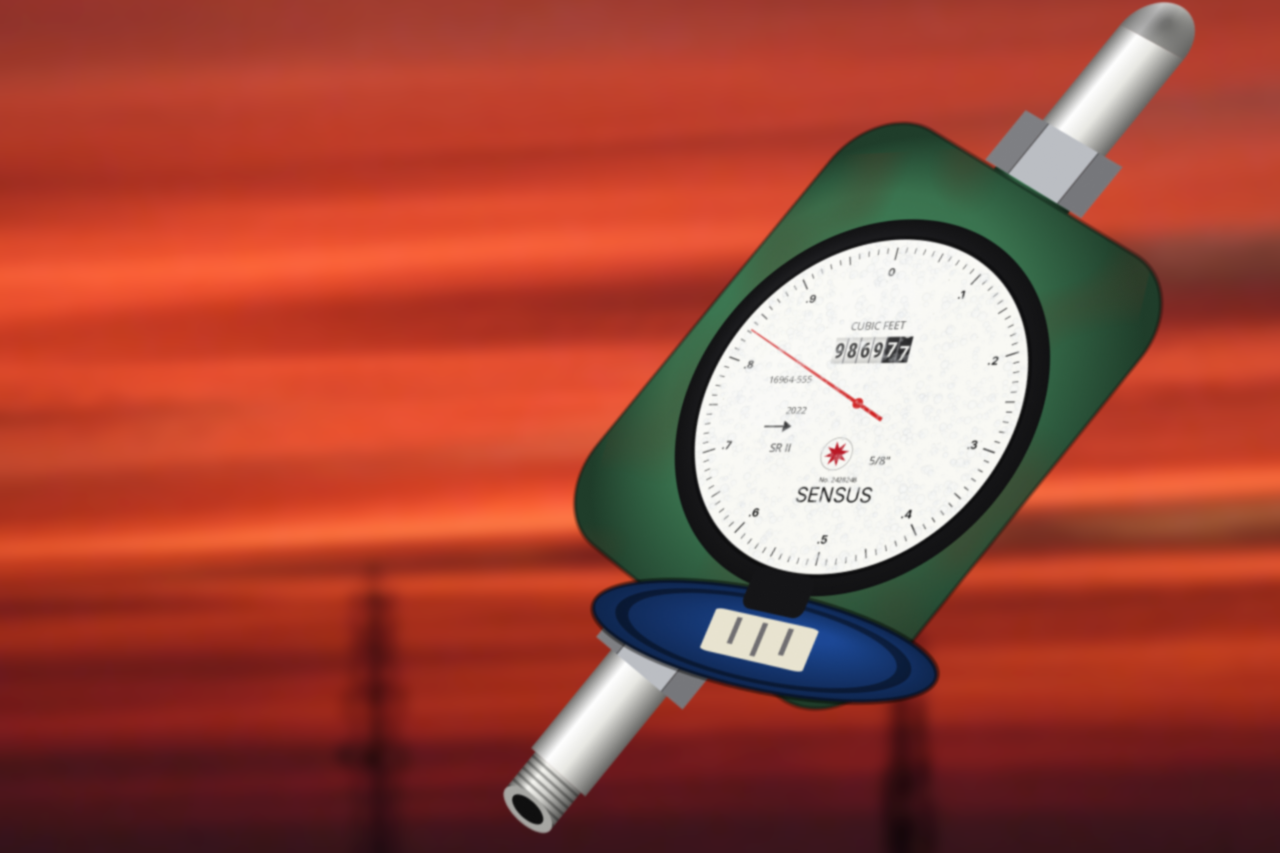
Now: 986976.83,ft³
